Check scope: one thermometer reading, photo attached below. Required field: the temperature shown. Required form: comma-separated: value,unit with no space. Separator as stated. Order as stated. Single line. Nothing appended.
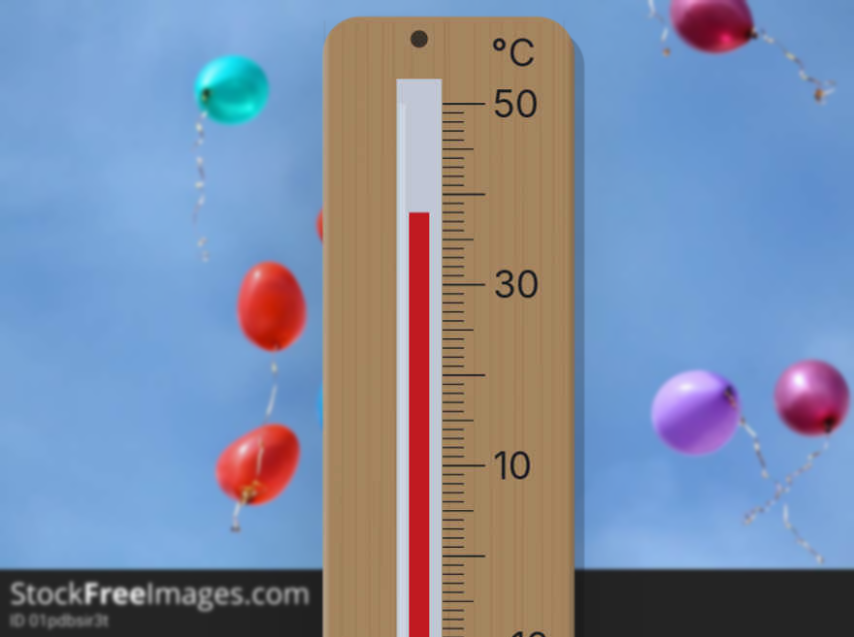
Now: 38,°C
